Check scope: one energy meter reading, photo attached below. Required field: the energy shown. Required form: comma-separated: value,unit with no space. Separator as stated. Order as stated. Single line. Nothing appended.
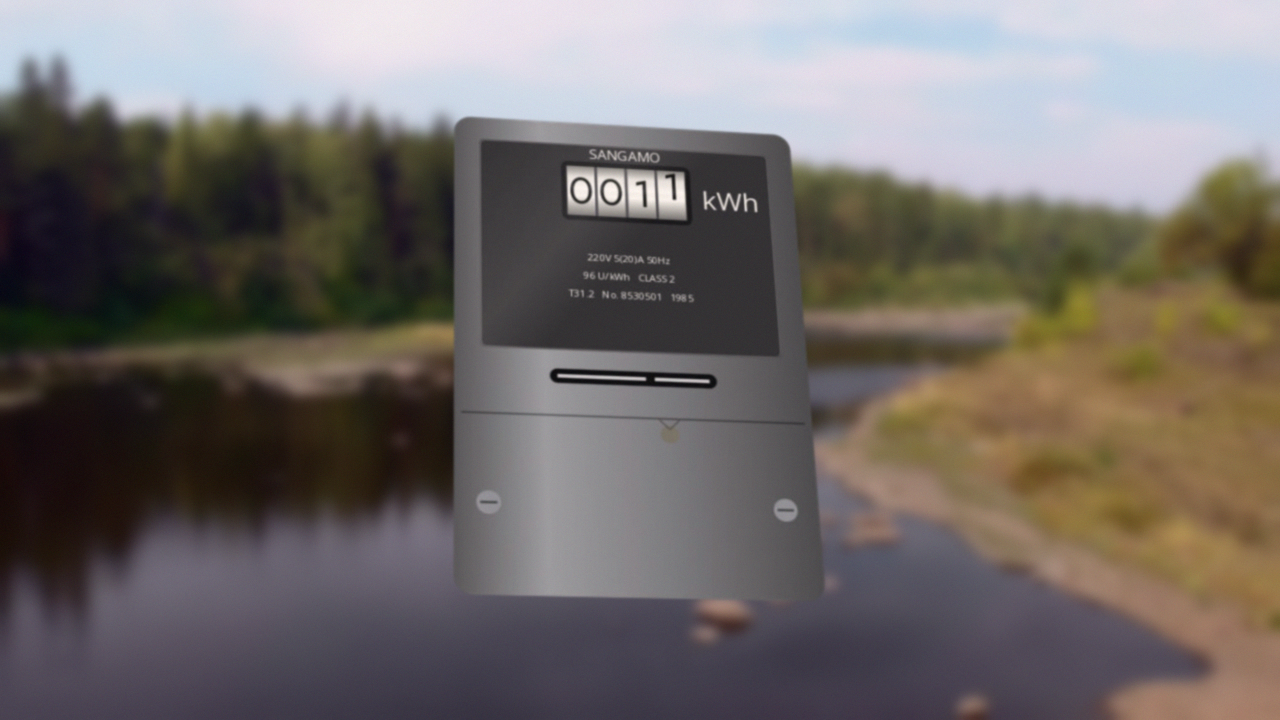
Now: 11,kWh
